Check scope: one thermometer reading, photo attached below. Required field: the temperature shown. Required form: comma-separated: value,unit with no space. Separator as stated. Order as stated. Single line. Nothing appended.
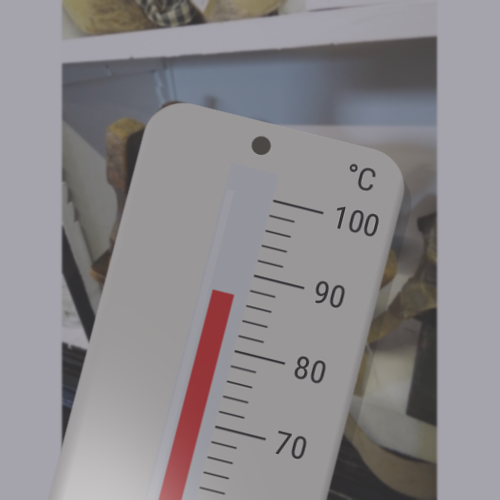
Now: 87,°C
